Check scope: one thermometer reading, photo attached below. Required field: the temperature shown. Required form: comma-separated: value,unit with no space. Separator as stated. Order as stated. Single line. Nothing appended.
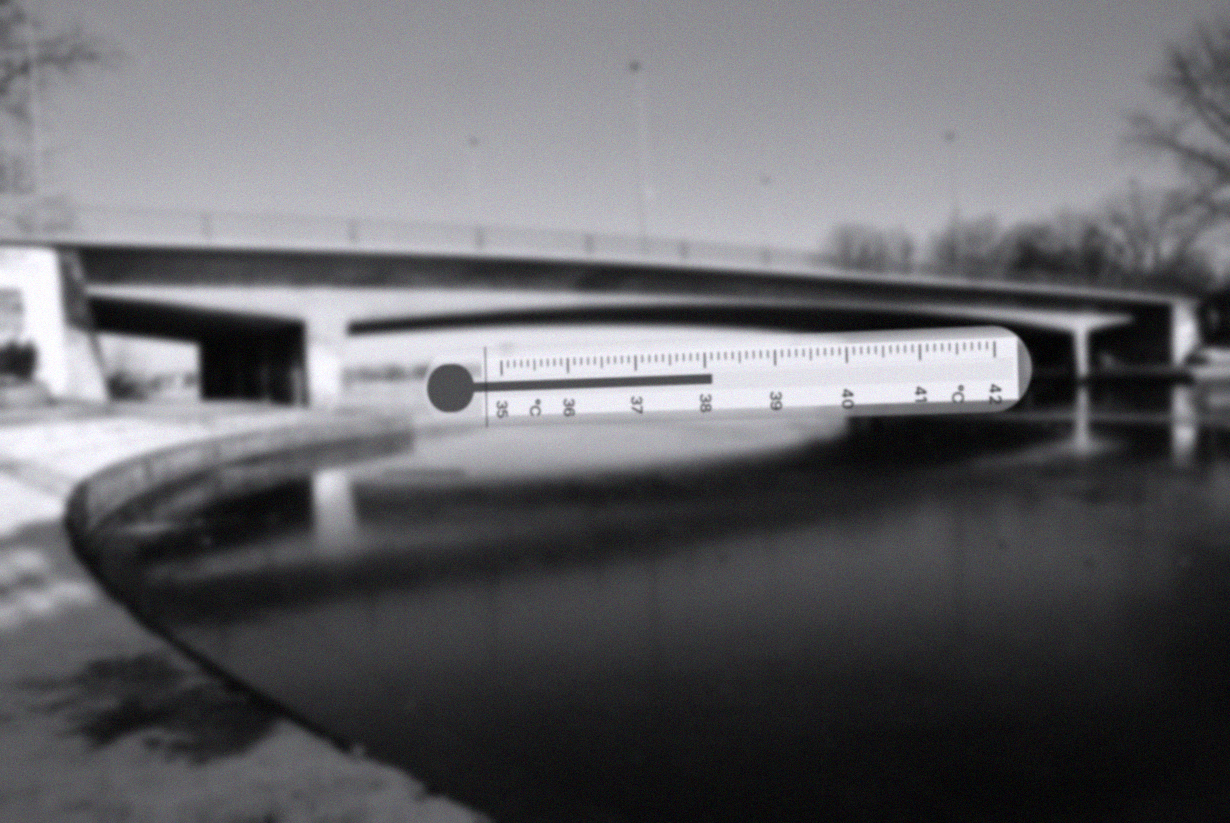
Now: 38.1,°C
